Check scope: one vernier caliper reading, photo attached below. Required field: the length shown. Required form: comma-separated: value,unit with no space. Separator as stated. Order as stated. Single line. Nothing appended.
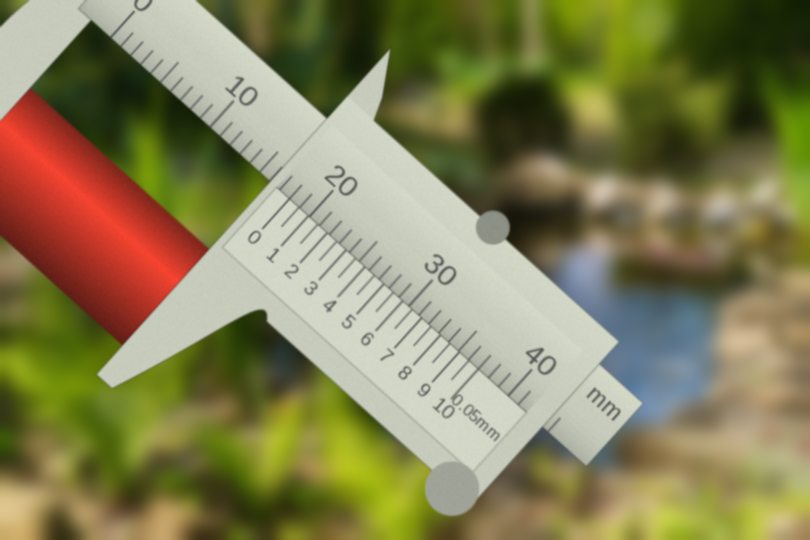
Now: 18.0,mm
